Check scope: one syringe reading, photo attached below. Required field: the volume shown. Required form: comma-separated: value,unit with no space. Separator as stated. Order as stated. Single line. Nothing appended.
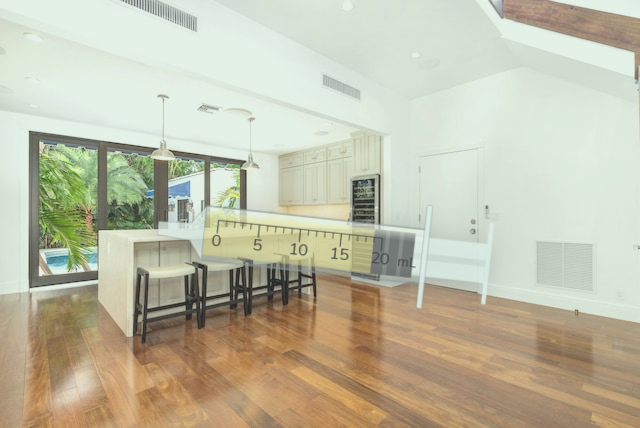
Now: 19,mL
